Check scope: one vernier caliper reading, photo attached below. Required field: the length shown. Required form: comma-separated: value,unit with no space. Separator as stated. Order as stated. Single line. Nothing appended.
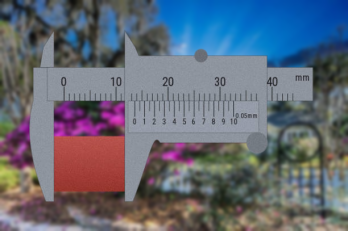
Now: 13.6,mm
